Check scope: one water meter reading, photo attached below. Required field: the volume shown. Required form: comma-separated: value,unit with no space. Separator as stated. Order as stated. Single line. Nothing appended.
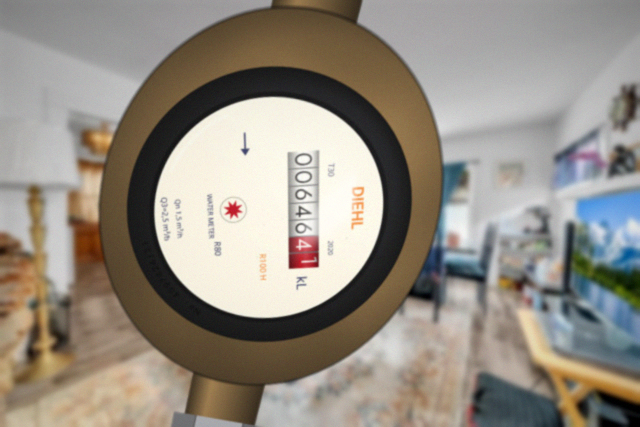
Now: 646.41,kL
